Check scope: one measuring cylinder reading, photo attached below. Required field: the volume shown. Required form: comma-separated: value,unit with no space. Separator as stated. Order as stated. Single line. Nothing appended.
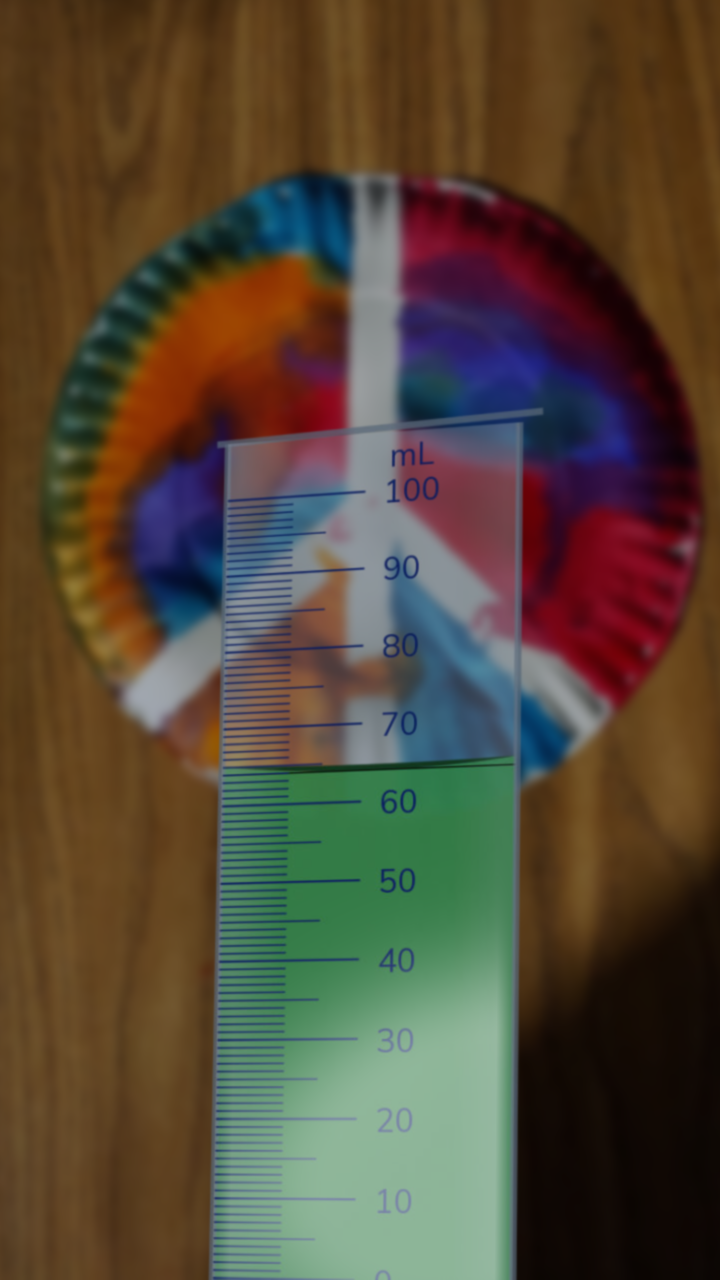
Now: 64,mL
